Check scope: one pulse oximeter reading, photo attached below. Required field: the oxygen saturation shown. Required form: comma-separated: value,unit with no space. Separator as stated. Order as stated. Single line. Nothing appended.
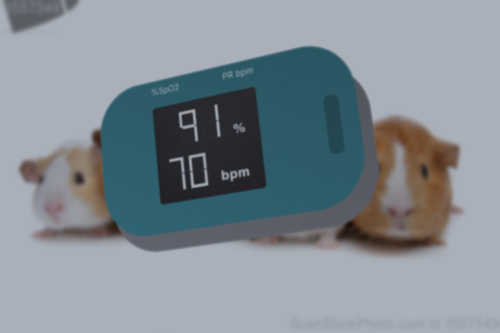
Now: 91,%
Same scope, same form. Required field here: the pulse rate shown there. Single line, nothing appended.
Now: 70,bpm
